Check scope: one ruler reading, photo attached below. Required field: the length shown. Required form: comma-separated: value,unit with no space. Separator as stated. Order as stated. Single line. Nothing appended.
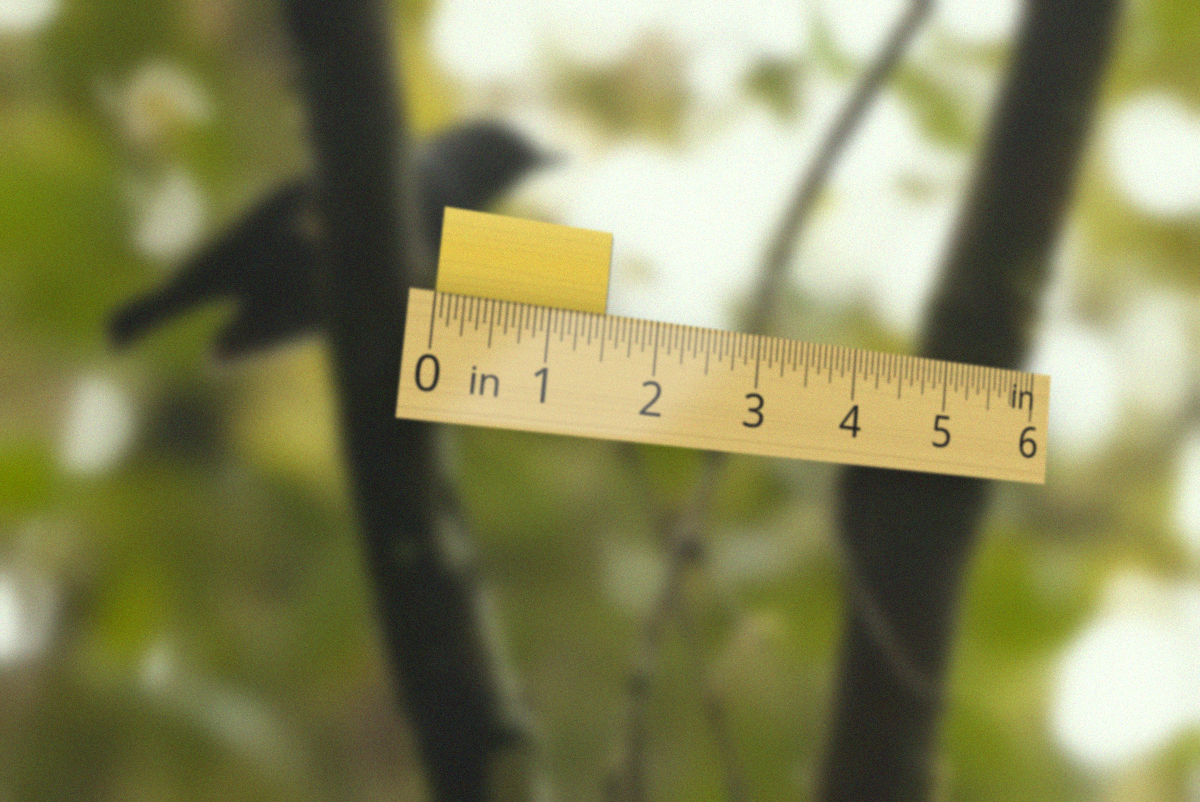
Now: 1.5,in
